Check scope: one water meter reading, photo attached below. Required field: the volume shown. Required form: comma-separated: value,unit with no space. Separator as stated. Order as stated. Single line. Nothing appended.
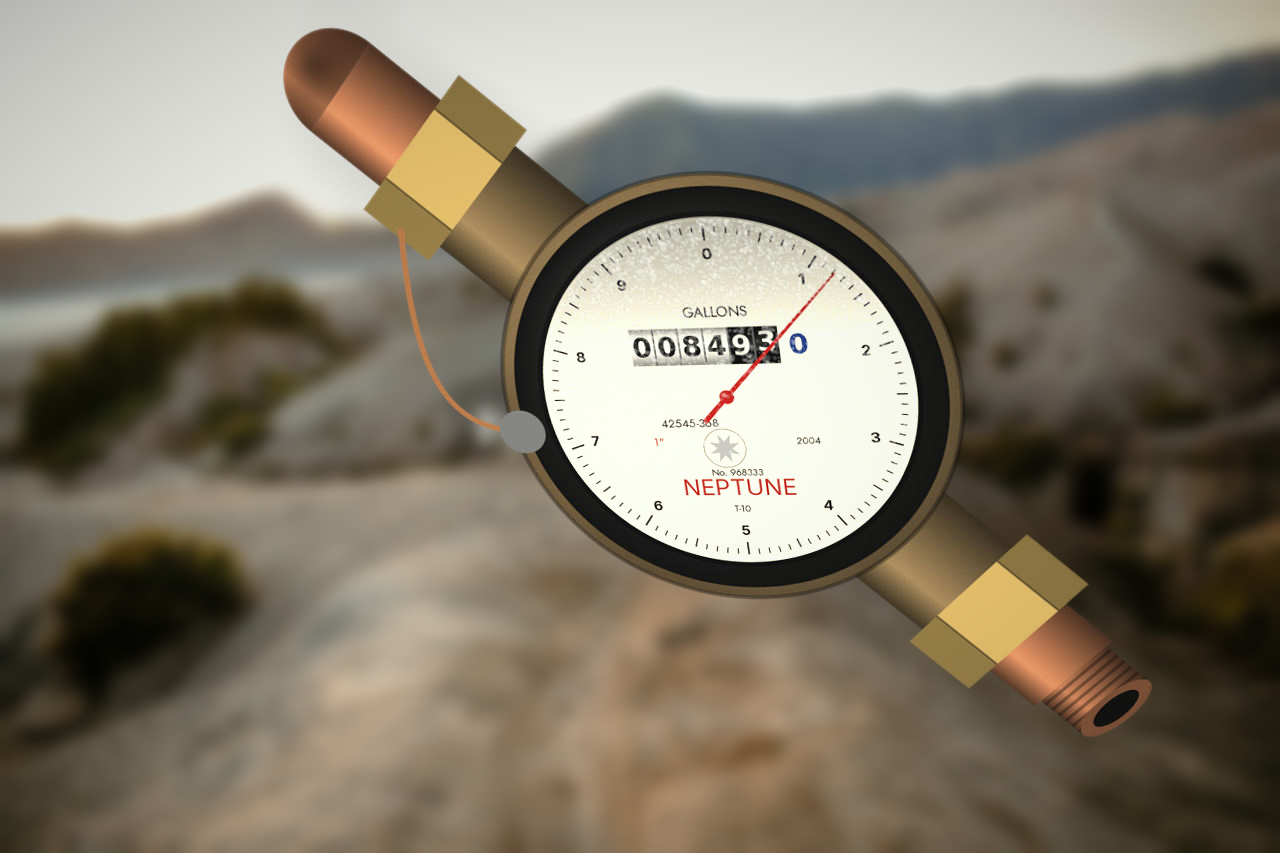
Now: 84931.2,gal
